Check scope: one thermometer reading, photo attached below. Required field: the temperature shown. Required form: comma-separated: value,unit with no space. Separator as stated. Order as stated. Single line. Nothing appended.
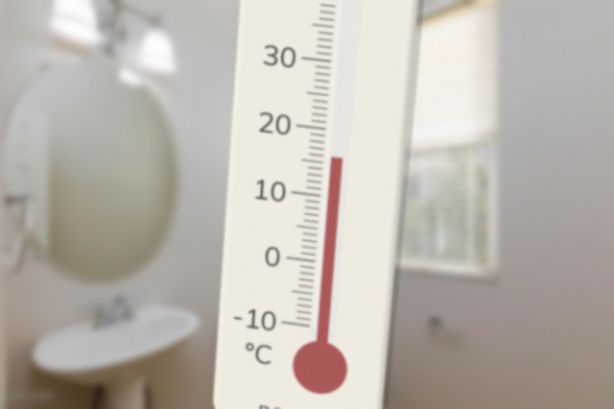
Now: 16,°C
